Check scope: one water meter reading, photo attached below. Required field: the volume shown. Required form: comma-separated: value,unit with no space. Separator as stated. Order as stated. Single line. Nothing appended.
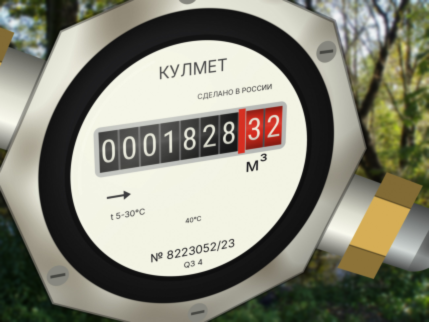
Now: 1828.32,m³
